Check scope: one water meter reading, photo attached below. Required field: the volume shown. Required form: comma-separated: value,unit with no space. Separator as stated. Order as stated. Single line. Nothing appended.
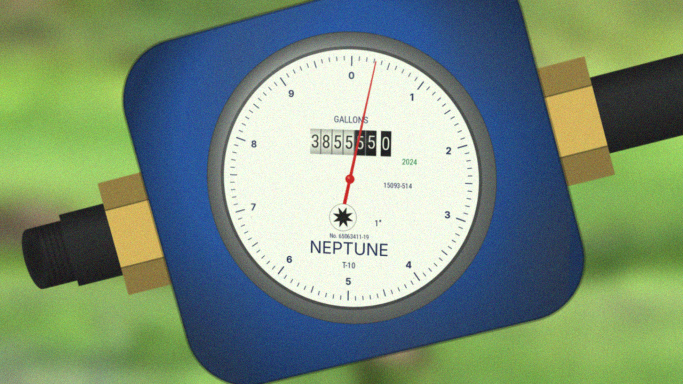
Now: 3855550.3,gal
